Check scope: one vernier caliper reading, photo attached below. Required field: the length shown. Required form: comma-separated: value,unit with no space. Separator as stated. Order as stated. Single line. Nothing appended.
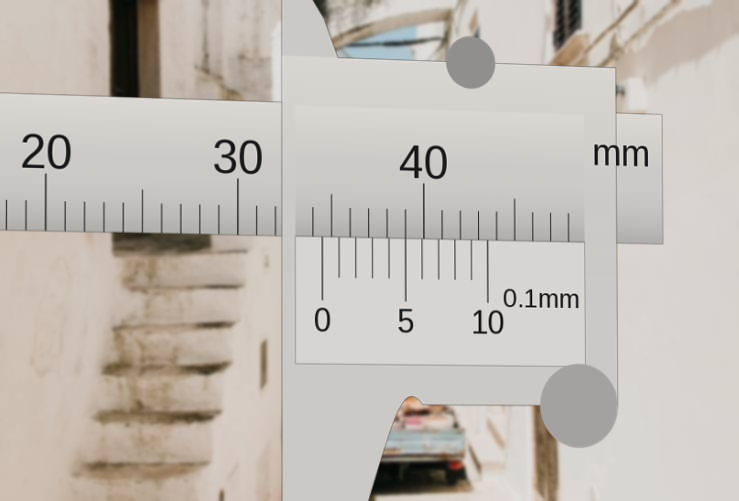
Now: 34.5,mm
